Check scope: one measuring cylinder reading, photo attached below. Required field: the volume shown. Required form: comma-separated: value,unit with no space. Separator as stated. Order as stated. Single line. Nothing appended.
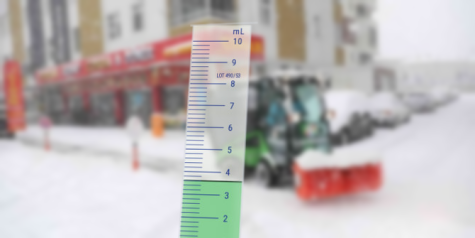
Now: 3.6,mL
